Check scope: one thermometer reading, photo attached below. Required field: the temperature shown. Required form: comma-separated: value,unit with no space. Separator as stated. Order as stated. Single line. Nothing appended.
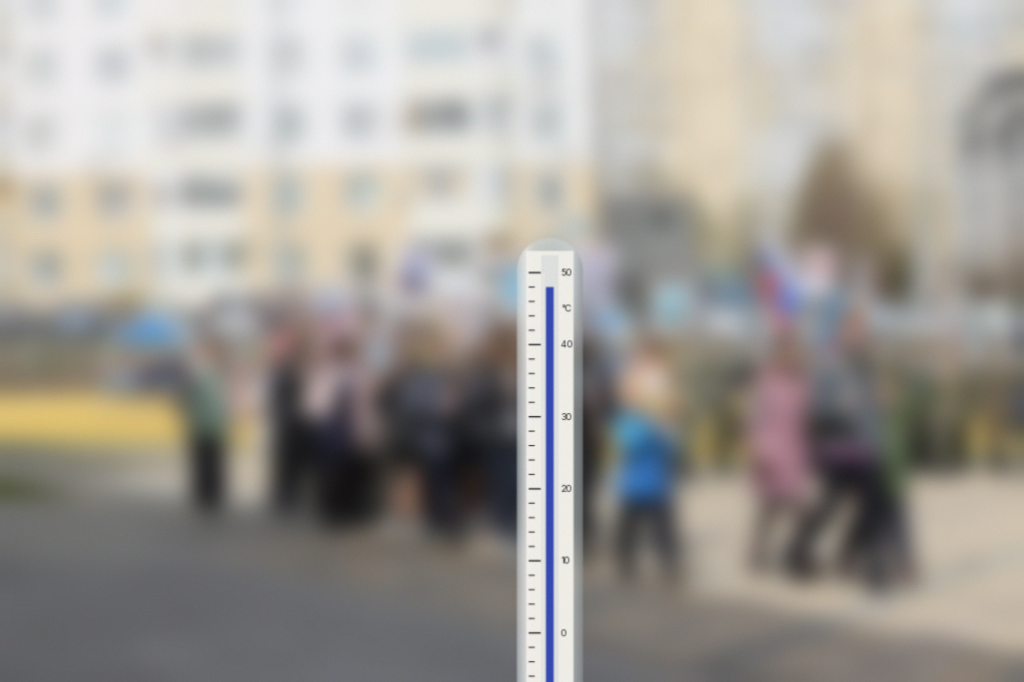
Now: 48,°C
